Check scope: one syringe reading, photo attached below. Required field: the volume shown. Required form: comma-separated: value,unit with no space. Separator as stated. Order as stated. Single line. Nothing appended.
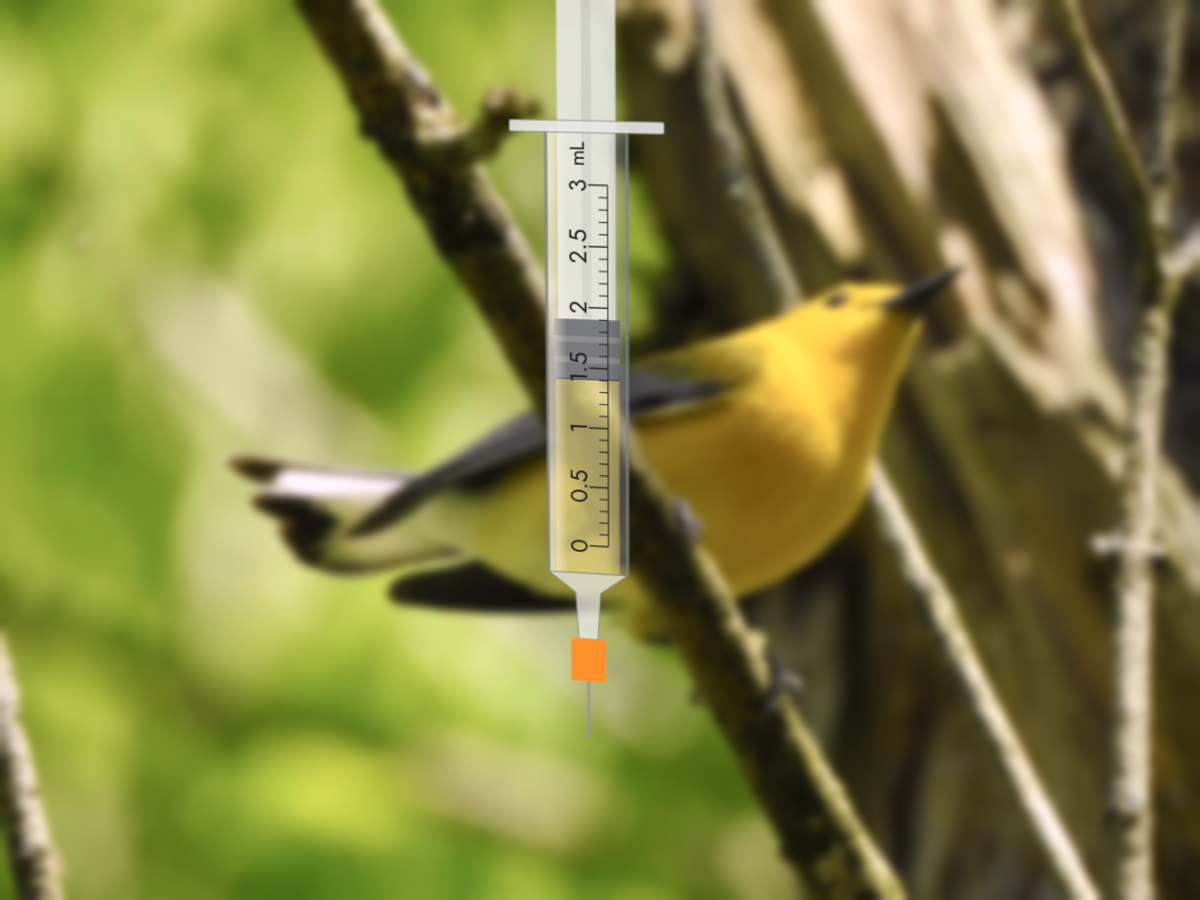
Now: 1.4,mL
